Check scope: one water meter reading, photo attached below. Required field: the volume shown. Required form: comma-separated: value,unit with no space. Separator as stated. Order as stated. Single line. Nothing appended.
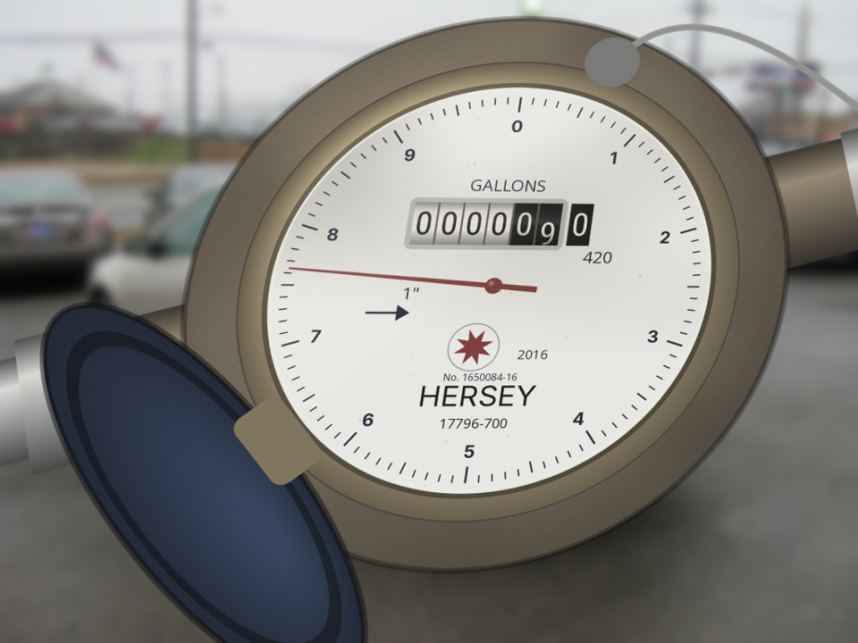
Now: 87.6,gal
